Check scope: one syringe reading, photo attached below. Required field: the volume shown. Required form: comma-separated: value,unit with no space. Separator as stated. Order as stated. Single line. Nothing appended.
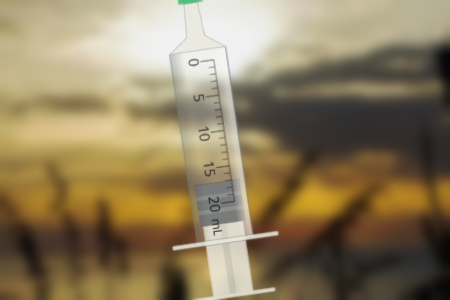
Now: 17,mL
